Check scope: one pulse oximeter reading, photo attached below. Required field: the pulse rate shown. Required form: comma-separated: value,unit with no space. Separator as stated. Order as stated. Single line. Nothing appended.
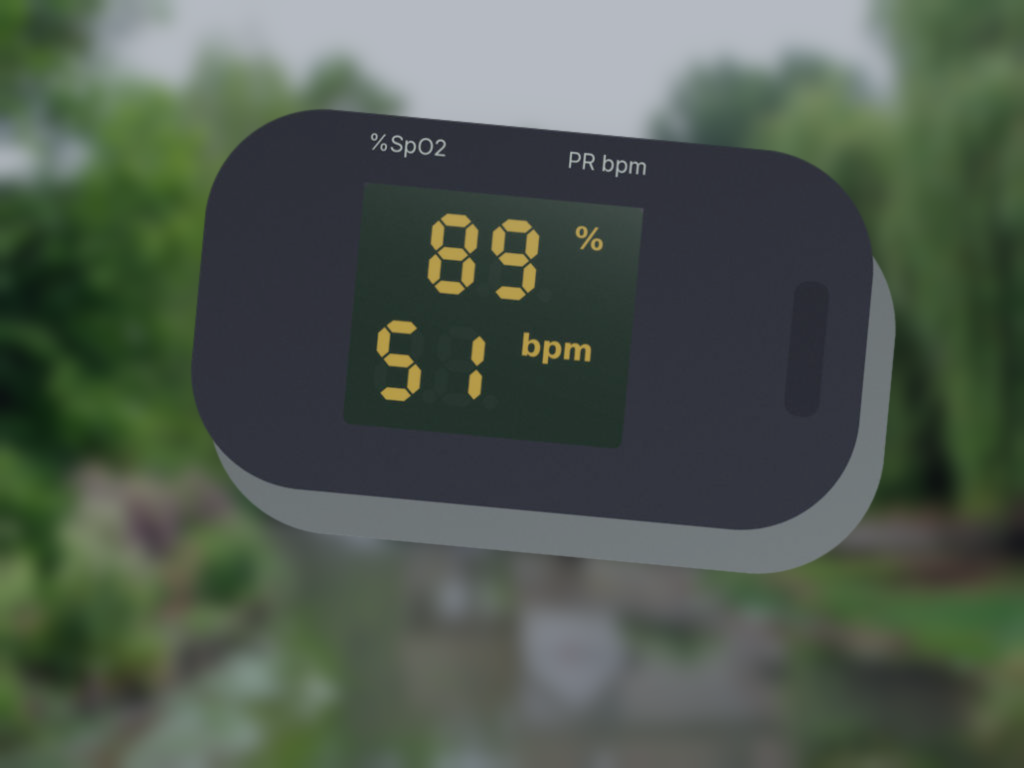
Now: 51,bpm
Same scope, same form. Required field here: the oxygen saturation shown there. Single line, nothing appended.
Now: 89,%
